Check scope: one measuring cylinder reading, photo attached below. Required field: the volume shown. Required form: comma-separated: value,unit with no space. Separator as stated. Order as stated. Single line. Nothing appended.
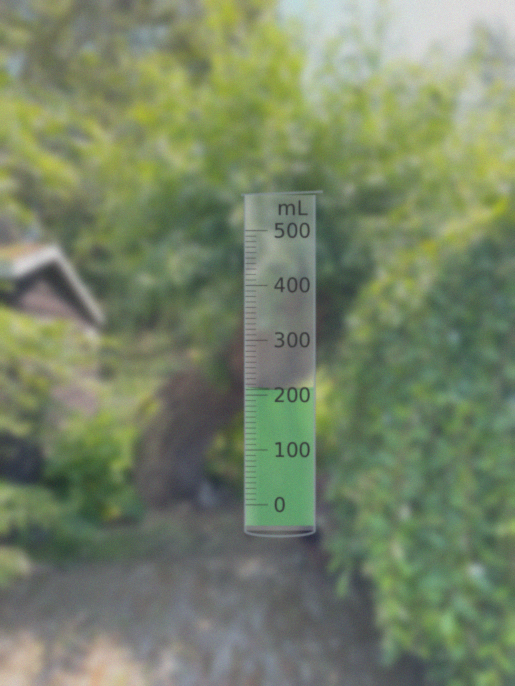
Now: 210,mL
